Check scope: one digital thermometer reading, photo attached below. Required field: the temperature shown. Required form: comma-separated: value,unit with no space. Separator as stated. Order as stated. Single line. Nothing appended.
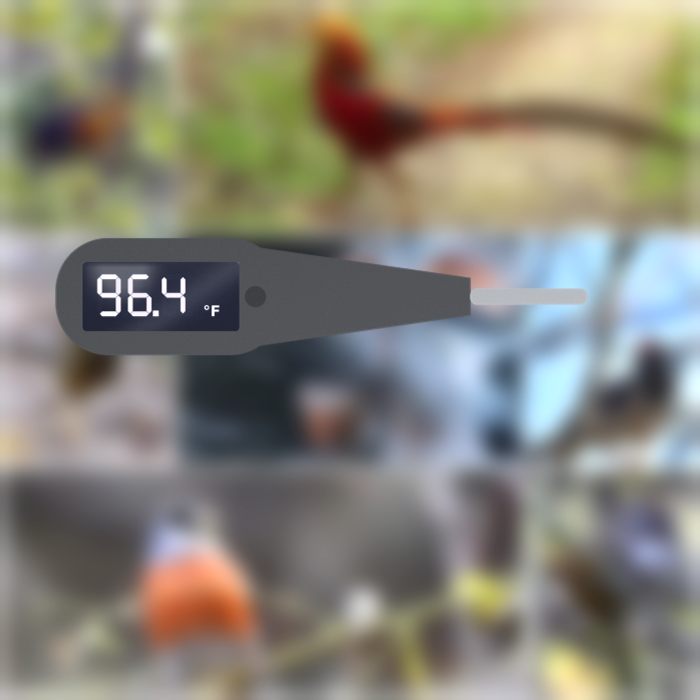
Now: 96.4,°F
